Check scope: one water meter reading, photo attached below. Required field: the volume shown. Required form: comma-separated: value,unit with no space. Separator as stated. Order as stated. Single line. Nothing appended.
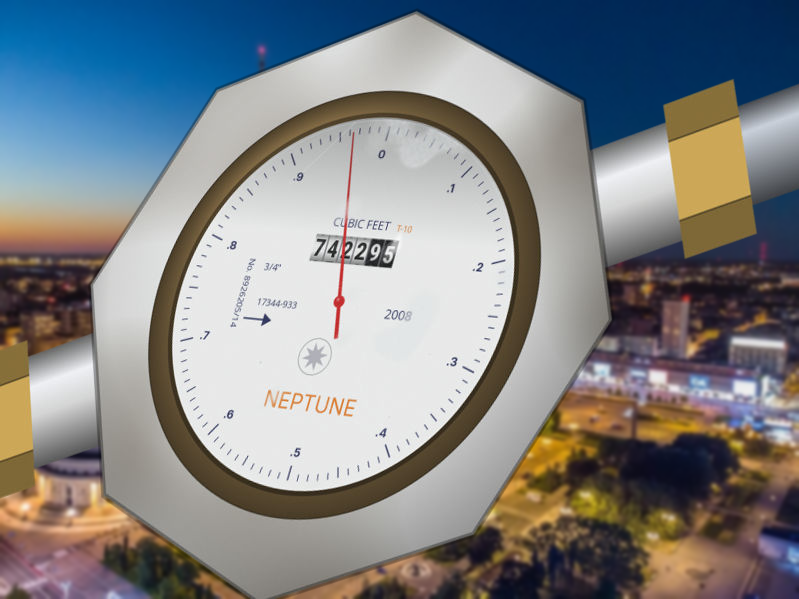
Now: 742294.96,ft³
